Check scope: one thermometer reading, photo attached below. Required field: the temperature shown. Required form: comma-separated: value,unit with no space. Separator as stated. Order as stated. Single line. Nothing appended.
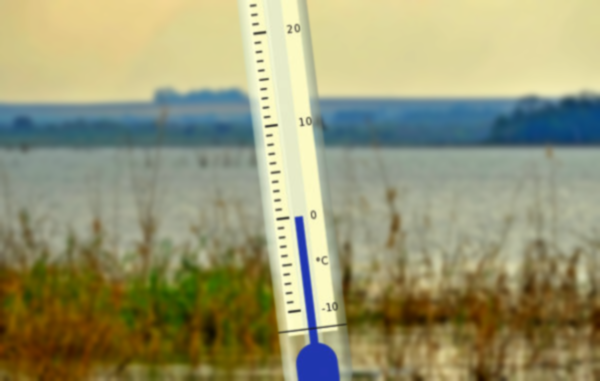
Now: 0,°C
